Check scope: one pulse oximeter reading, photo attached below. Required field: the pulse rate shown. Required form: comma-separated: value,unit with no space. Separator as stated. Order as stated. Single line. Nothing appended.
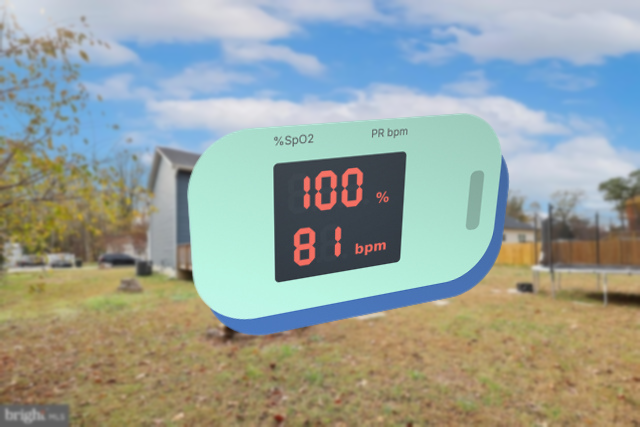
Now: 81,bpm
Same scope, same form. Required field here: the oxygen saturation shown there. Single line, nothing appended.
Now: 100,%
